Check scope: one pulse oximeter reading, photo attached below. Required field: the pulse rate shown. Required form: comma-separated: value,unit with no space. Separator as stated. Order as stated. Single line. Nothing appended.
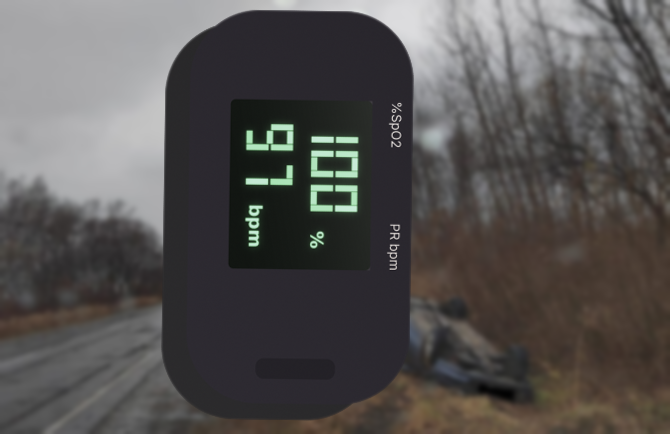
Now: 97,bpm
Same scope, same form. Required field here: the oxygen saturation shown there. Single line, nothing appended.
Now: 100,%
